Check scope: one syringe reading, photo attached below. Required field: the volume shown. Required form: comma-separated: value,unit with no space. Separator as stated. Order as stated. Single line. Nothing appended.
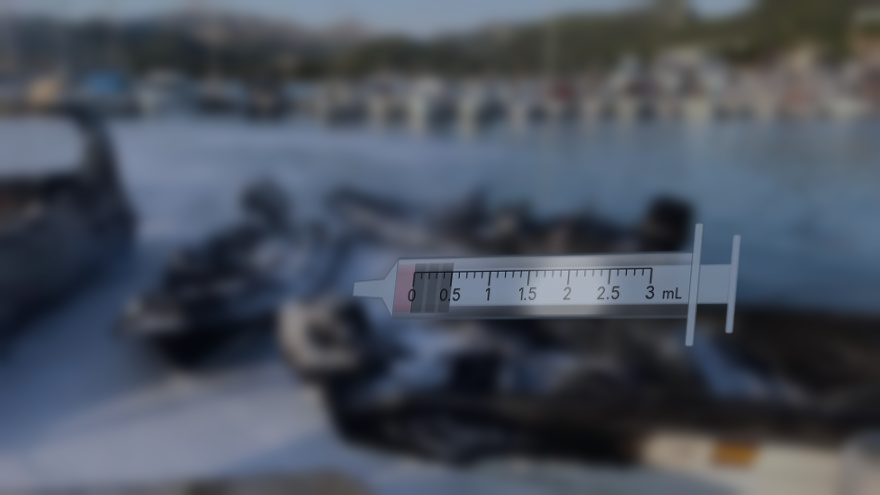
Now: 0,mL
